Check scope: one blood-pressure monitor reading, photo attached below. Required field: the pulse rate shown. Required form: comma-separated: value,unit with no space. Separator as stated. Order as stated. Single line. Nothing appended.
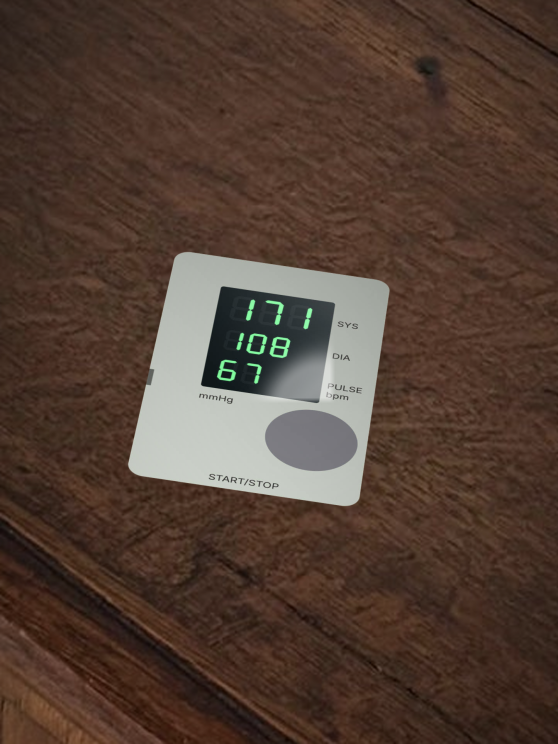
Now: 67,bpm
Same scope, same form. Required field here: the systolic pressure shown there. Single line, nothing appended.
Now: 171,mmHg
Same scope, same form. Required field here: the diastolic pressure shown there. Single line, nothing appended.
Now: 108,mmHg
